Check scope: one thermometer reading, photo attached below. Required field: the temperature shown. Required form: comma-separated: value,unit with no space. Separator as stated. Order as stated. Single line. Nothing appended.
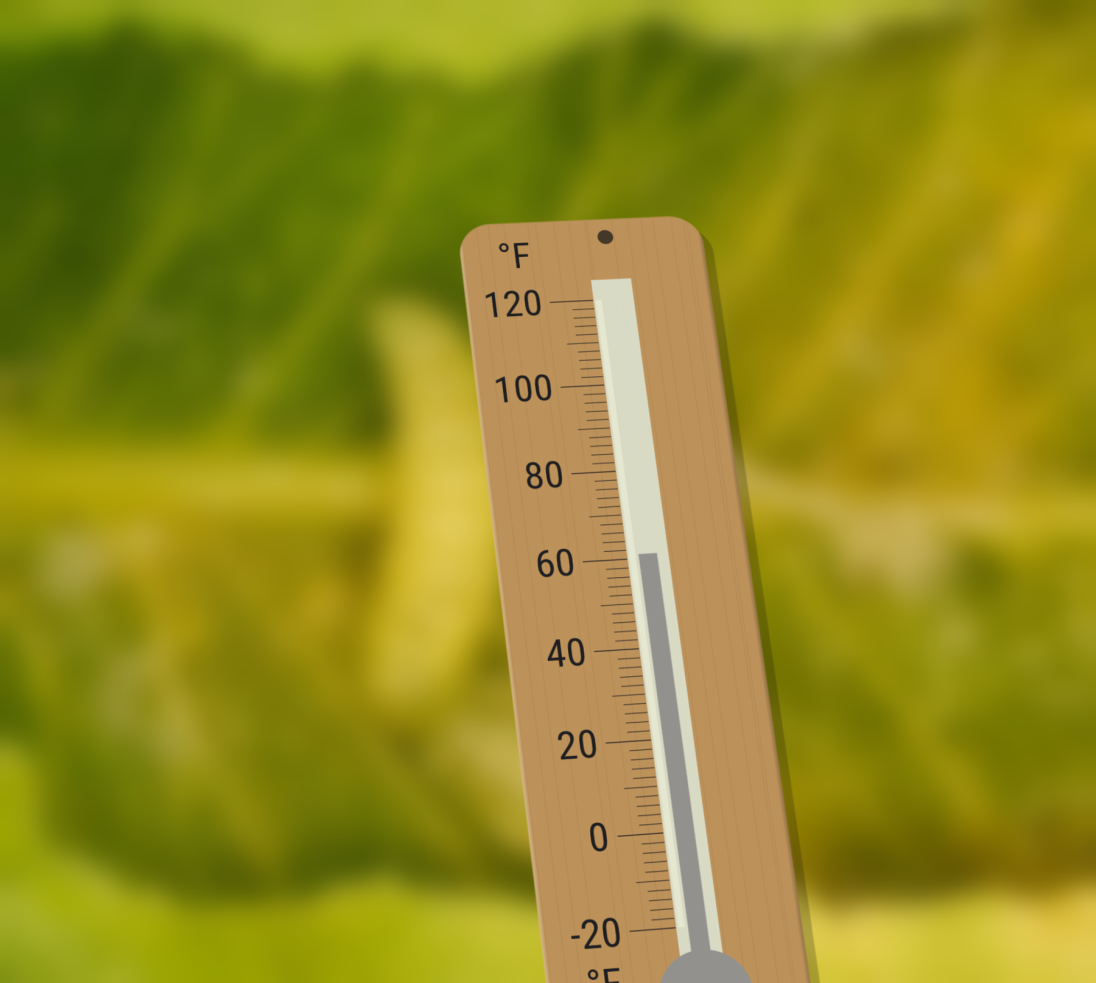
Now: 61,°F
